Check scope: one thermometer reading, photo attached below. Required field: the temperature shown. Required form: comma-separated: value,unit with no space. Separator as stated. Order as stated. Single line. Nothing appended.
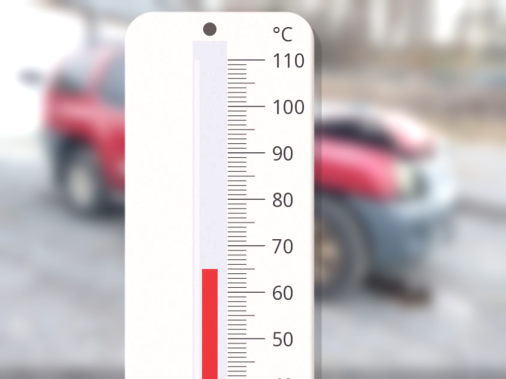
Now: 65,°C
